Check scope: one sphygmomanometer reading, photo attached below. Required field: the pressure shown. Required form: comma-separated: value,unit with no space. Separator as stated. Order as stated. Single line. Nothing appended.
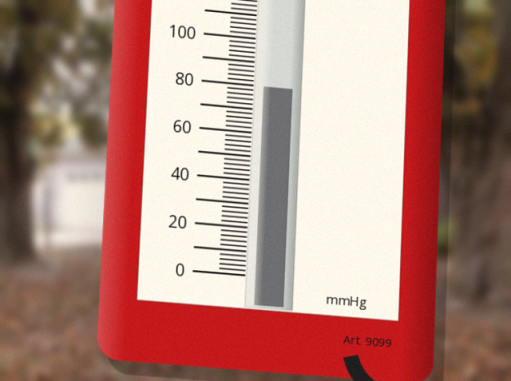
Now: 80,mmHg
